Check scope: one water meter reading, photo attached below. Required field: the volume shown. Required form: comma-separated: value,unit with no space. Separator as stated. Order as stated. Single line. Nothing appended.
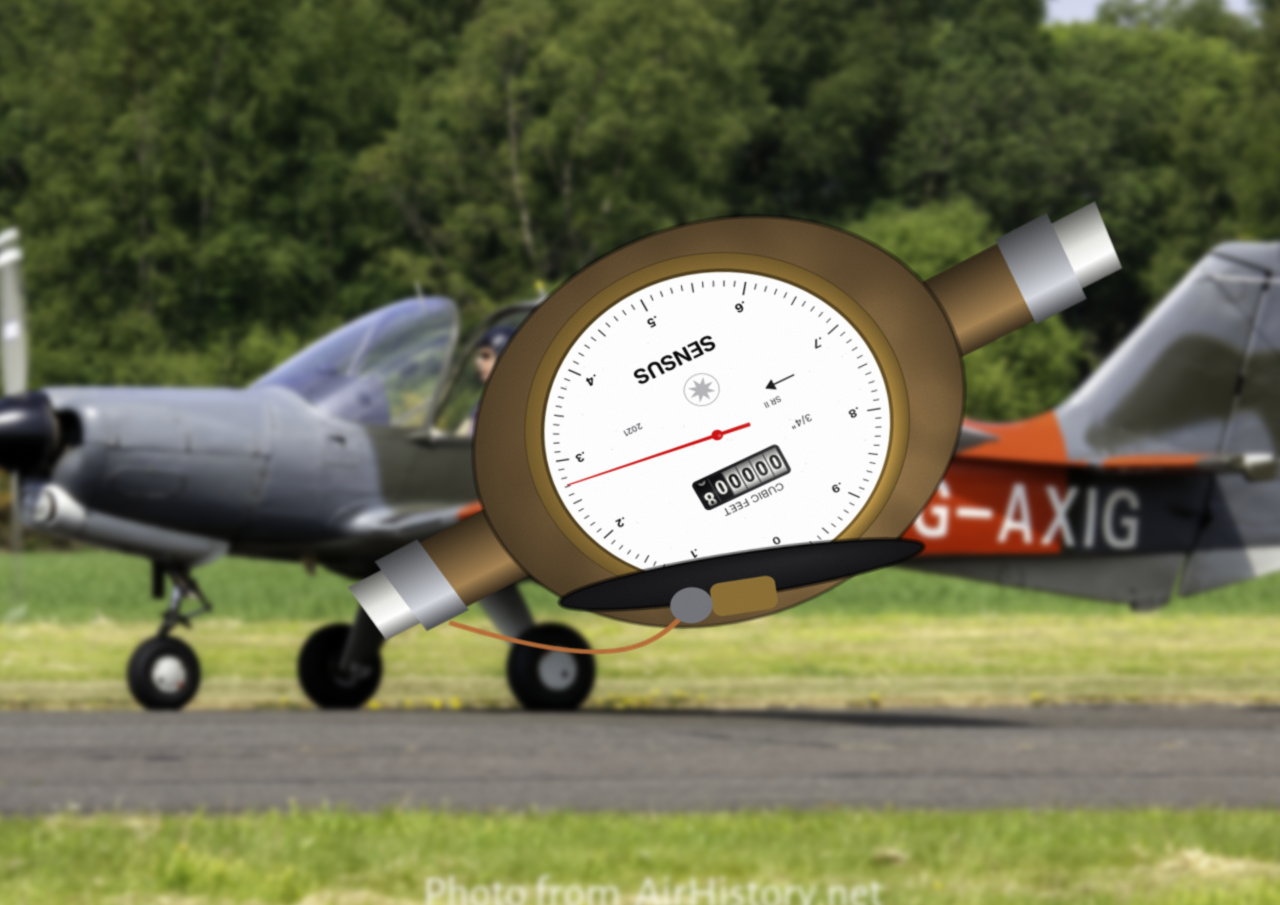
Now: 8.27,ft³
